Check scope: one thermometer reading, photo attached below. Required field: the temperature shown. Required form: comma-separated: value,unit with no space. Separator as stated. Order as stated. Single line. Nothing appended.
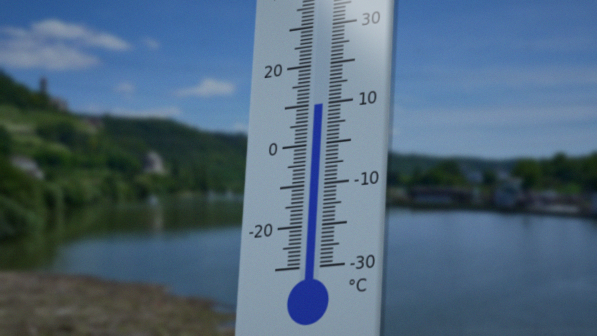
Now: 10,°C
